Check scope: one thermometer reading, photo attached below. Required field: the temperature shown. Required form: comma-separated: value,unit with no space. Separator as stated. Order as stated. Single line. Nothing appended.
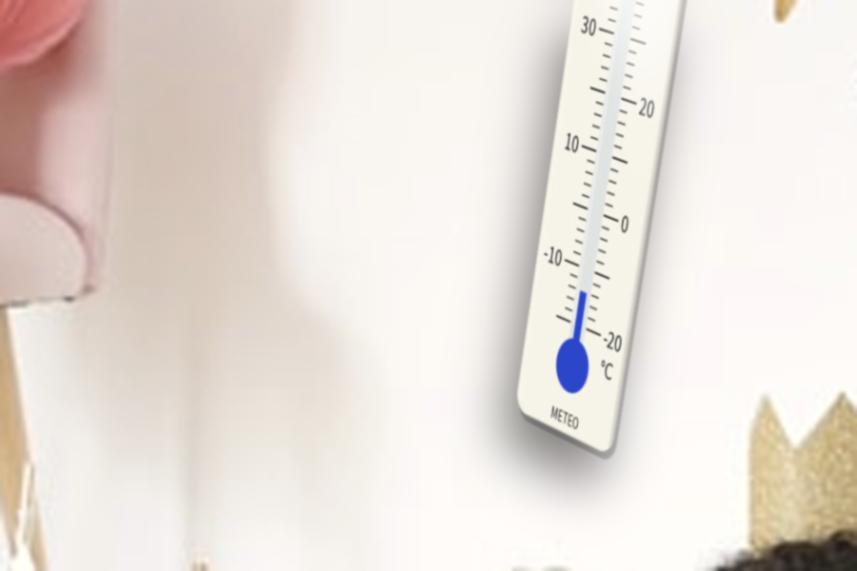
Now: -14,°C
